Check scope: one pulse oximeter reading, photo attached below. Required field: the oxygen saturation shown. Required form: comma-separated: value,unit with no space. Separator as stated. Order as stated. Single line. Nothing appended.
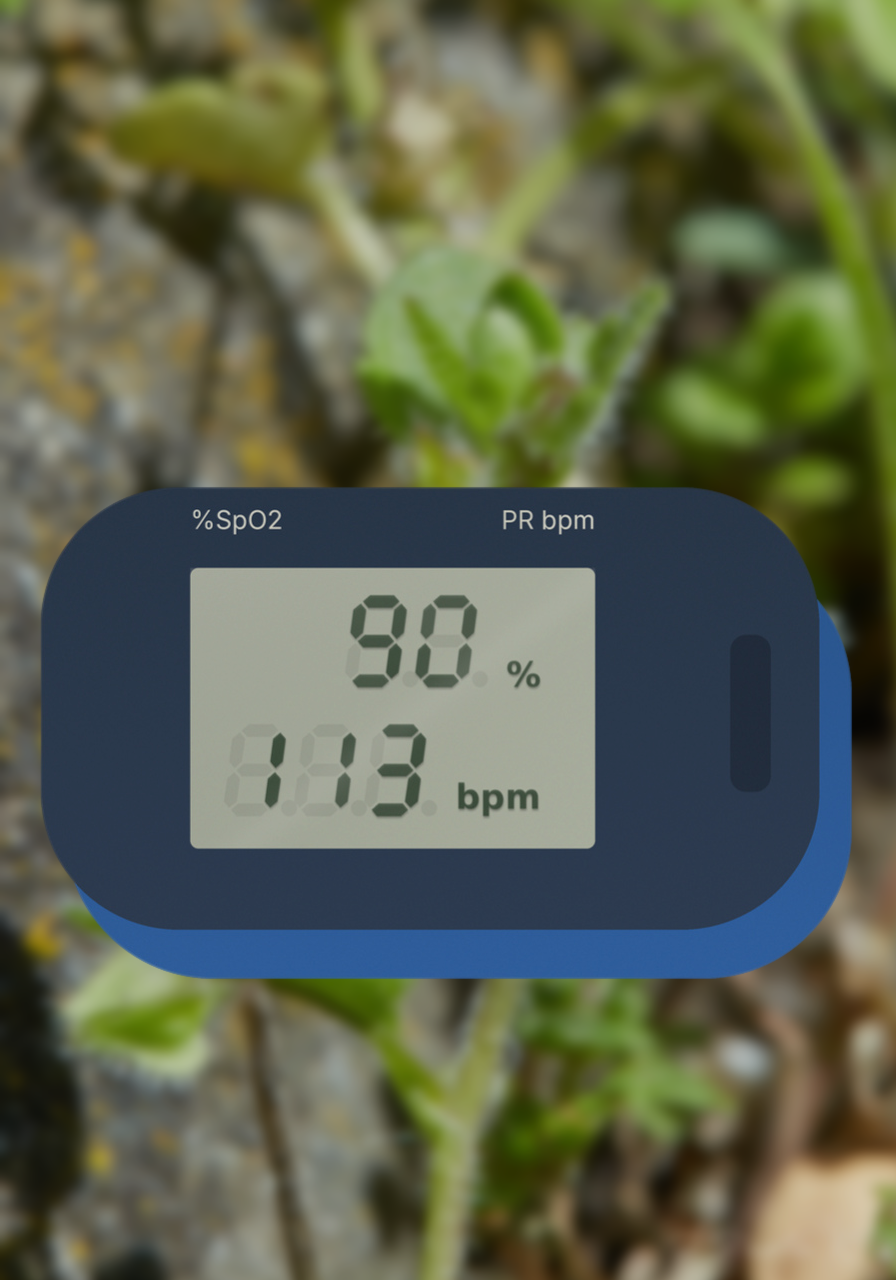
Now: 90,%
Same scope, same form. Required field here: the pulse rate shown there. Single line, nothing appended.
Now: 113,bpm
